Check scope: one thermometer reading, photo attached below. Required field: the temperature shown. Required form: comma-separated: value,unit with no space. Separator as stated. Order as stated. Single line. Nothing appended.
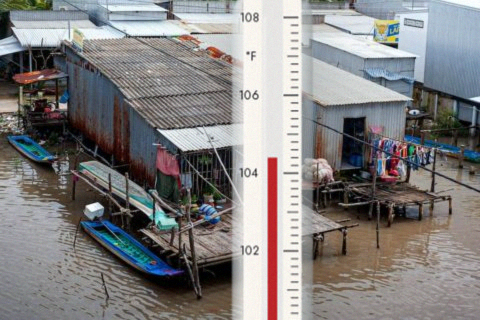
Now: 104.4,°F
